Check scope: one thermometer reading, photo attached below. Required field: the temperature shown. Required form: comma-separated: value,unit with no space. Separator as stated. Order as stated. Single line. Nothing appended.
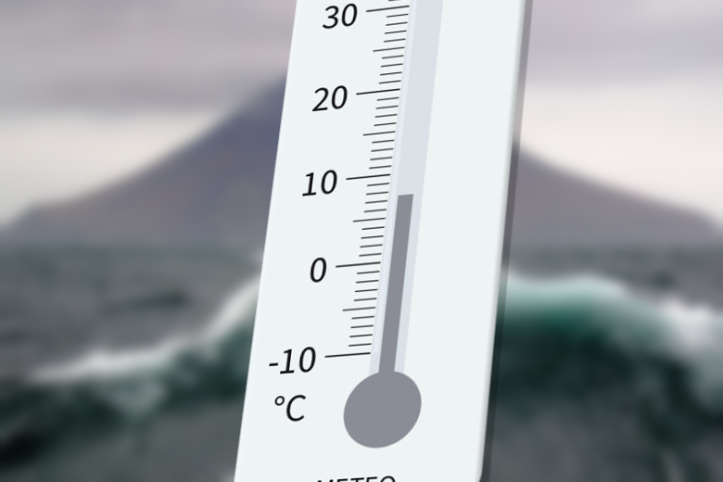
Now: 7.5,°C
